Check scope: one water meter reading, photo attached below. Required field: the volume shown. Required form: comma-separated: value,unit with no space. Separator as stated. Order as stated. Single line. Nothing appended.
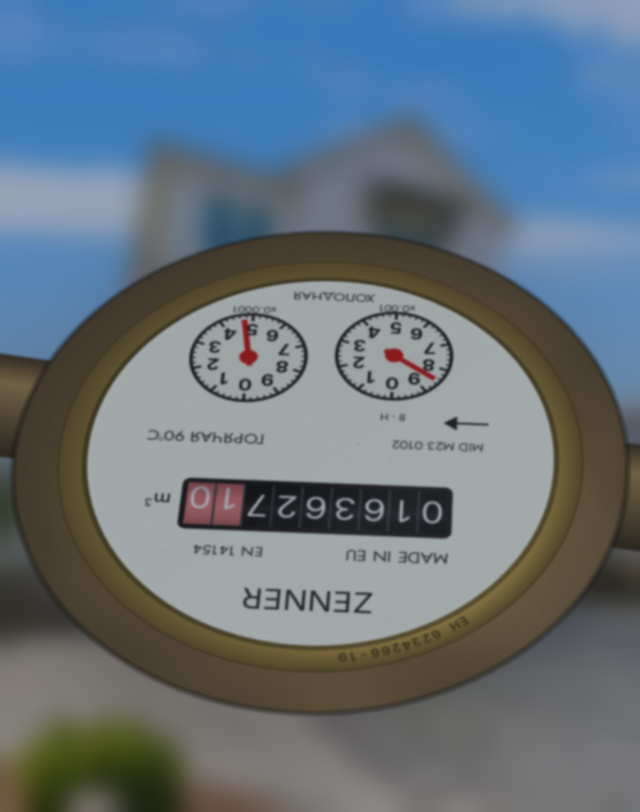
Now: 163627.0984,m³
